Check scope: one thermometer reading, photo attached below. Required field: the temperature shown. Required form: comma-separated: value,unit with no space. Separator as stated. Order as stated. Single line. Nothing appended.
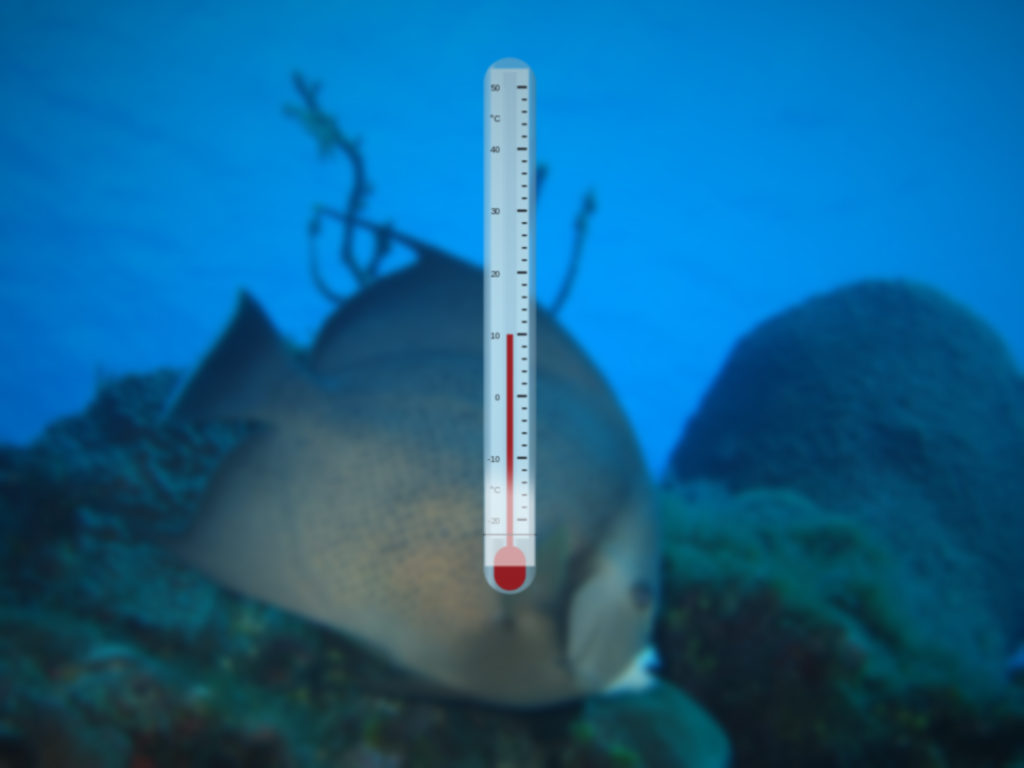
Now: 10,°C
